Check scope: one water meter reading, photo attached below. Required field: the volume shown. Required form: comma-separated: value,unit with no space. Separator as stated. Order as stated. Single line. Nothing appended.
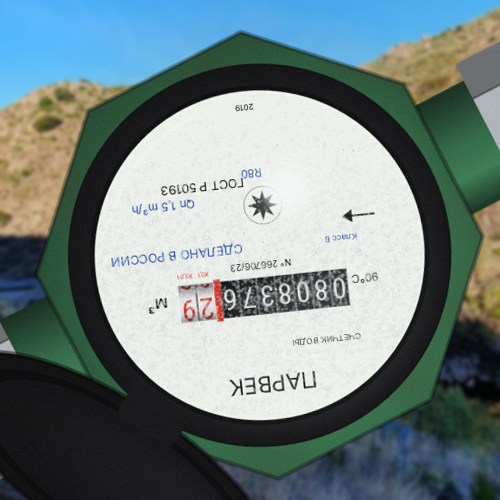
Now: 808376.29,m³
